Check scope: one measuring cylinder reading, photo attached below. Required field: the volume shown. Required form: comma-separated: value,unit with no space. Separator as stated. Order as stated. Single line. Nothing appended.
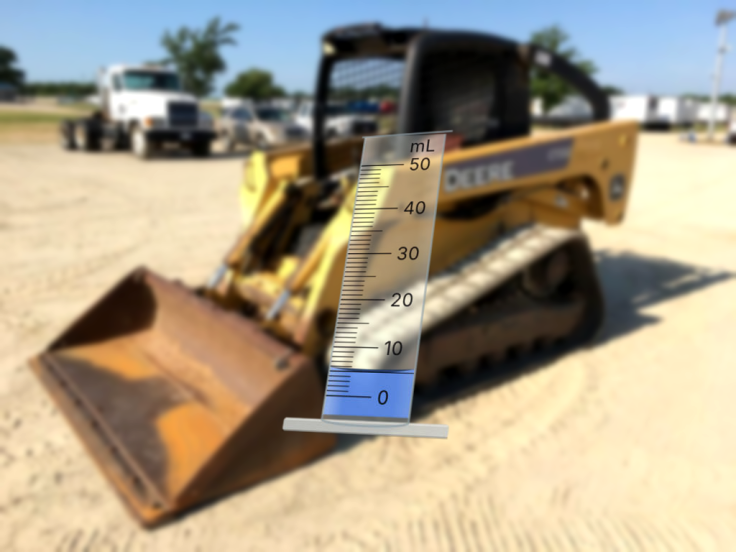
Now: 5,mL
